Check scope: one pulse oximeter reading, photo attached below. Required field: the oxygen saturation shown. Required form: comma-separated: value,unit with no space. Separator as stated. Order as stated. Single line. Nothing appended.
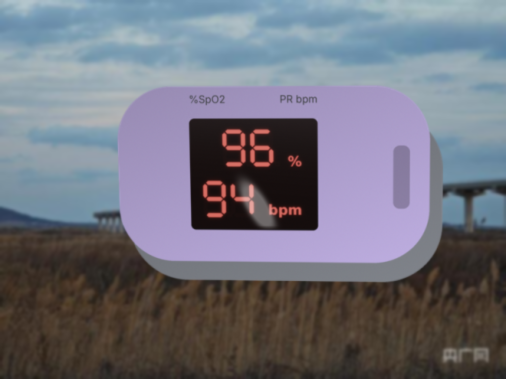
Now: 96,%
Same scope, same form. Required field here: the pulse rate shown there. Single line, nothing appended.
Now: 94,bpm
